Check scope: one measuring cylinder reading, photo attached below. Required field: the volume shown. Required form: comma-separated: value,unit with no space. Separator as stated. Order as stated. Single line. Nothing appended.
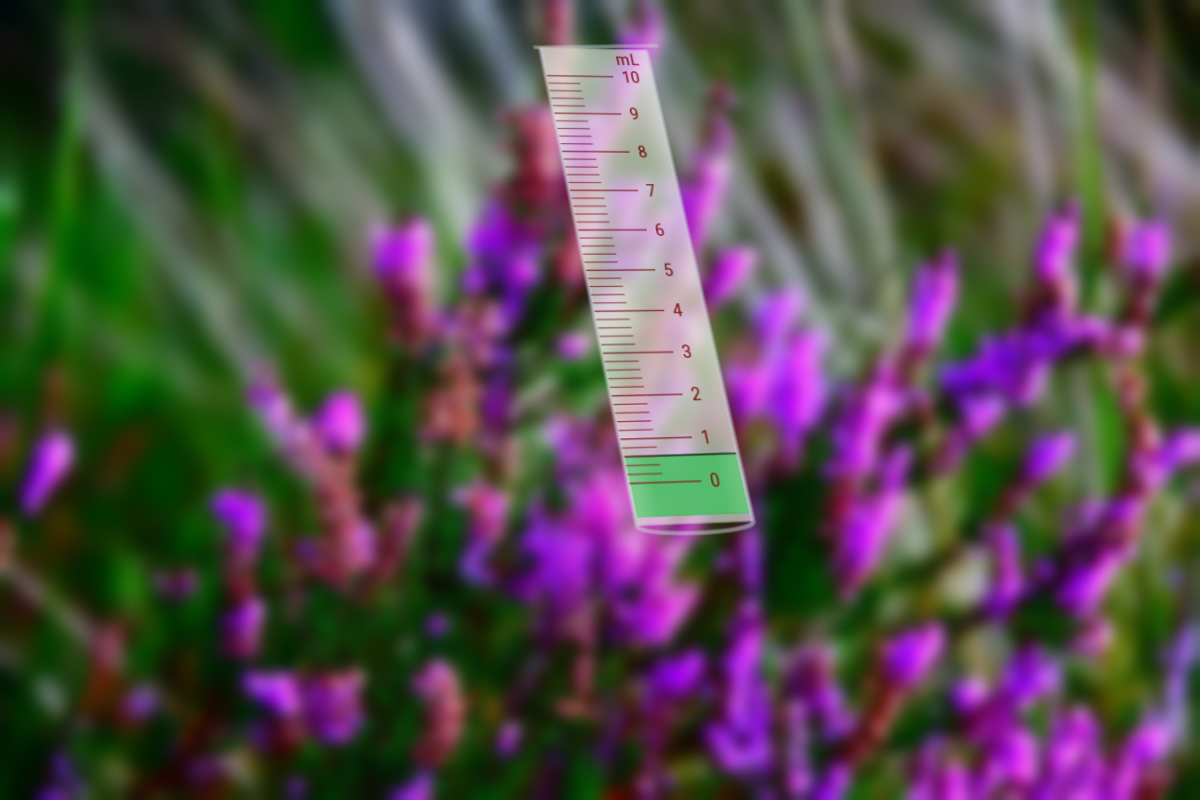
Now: 0.6,mL
